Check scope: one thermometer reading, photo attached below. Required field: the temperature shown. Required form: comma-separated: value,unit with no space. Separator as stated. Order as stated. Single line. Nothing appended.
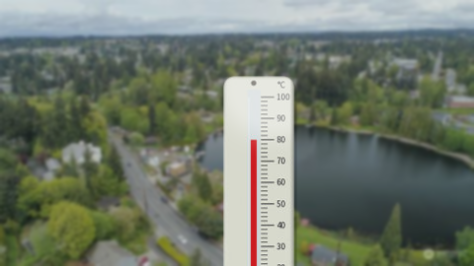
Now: 80,°C
